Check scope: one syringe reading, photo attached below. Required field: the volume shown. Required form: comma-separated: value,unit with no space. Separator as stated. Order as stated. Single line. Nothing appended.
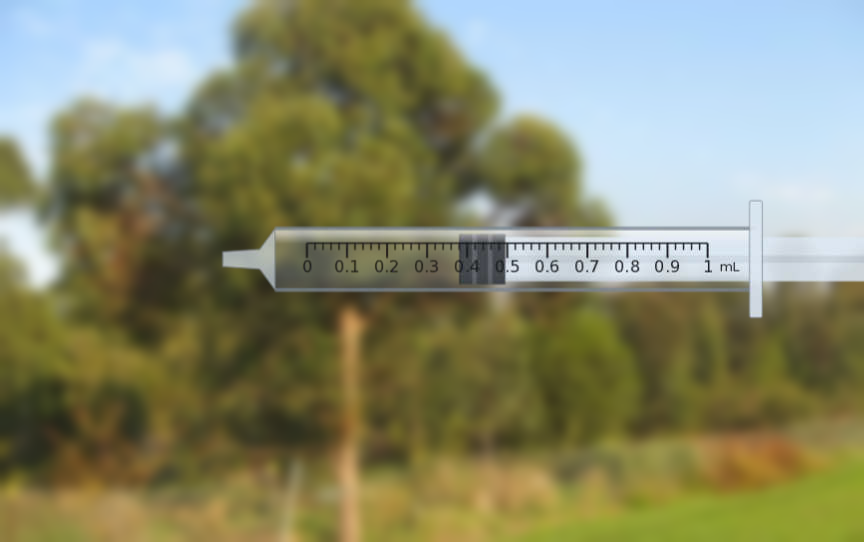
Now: 0.38,mL
